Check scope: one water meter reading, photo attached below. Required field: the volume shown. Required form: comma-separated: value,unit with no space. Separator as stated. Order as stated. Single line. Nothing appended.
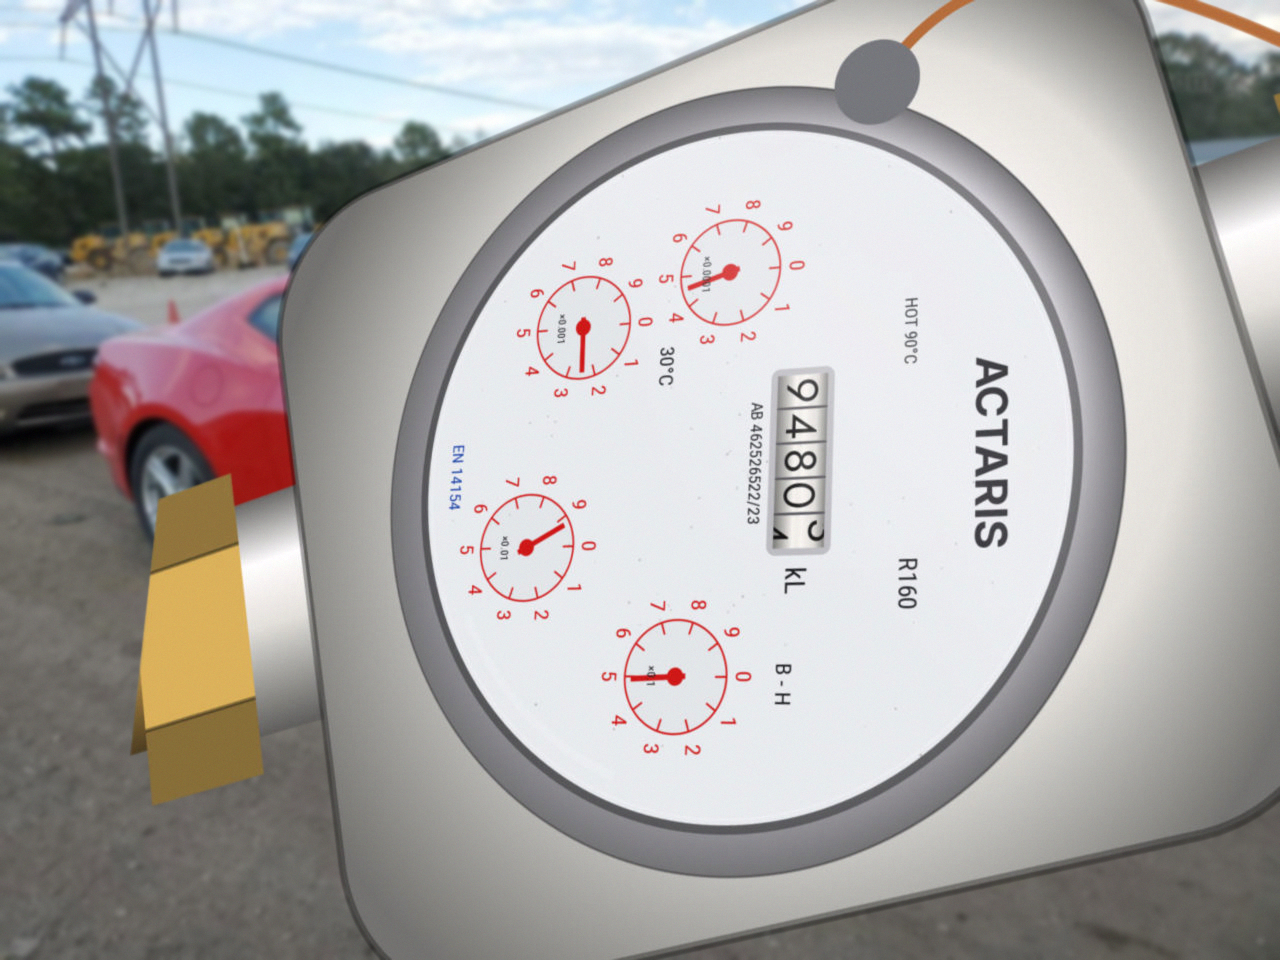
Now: 94803.4924,kL
